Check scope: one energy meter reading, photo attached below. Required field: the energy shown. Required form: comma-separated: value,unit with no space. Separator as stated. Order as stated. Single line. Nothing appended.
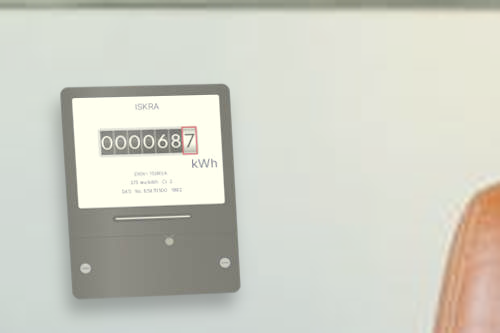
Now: 68.7,kWh
